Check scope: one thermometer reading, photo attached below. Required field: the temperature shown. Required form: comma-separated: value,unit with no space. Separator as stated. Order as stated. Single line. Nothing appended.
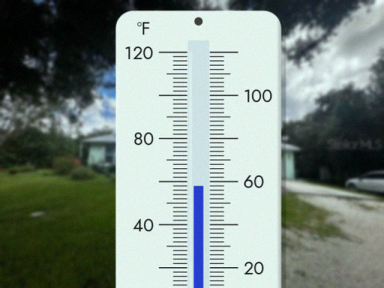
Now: 58,°F
